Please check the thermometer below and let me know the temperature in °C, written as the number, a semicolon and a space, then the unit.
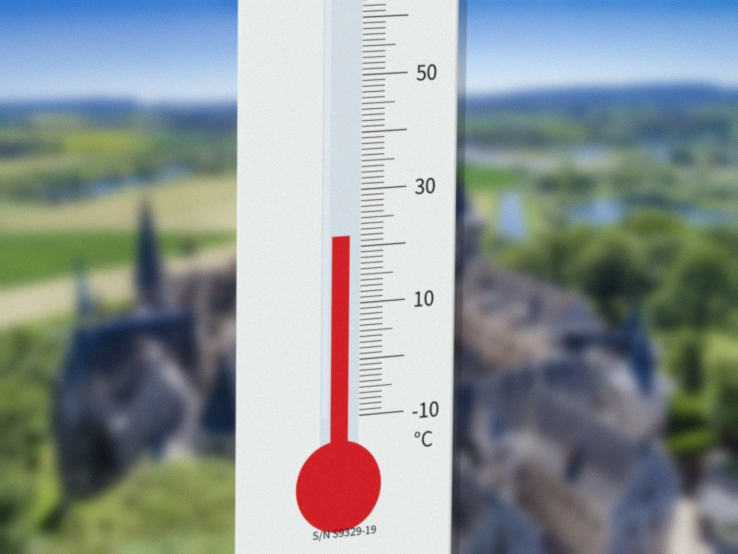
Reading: 22; °C
